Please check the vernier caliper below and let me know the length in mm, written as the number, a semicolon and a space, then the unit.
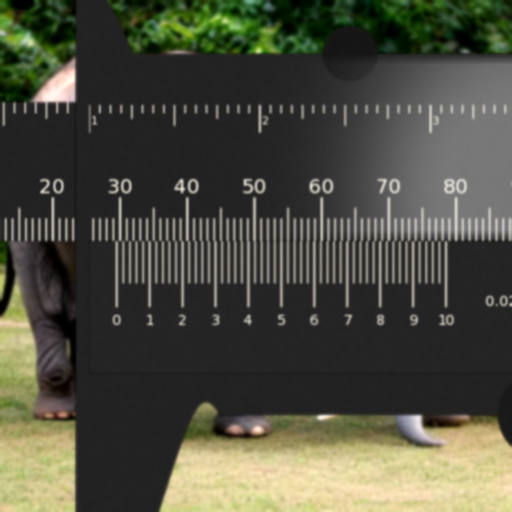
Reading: 29.5; mm
